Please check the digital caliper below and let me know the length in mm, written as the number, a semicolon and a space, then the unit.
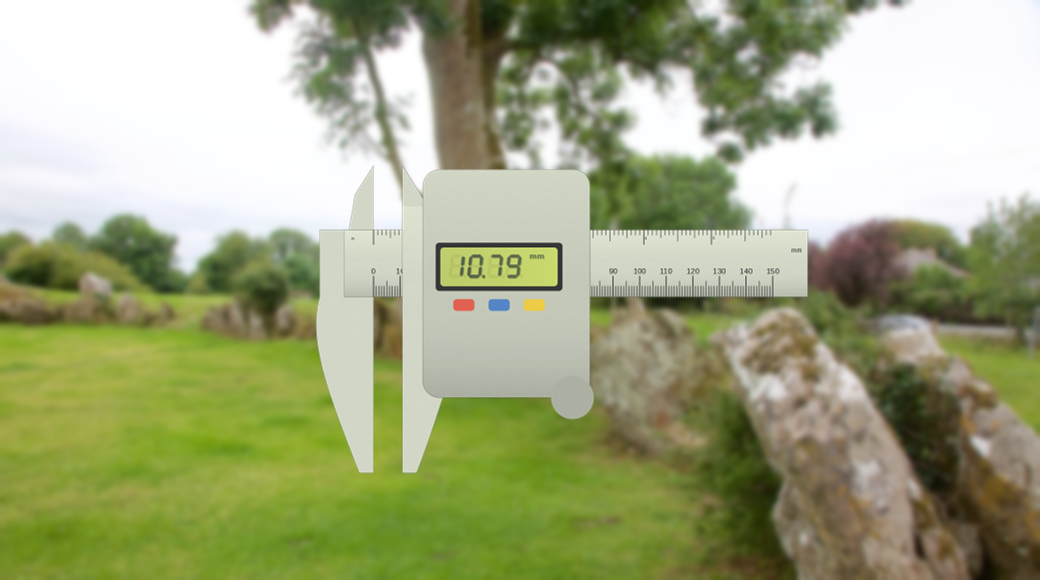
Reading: 10.79; mm
